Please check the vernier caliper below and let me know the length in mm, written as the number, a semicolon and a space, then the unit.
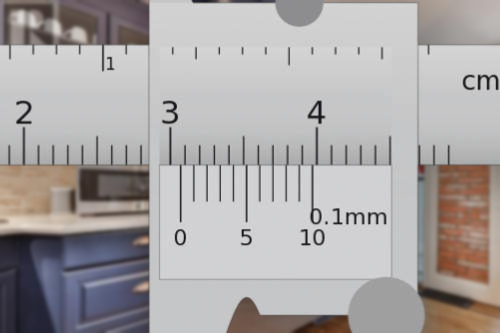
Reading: 30.7; mm
